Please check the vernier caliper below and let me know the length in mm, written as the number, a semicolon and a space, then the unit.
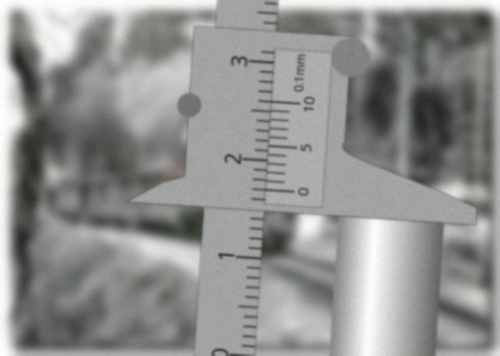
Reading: 17.0; mm
